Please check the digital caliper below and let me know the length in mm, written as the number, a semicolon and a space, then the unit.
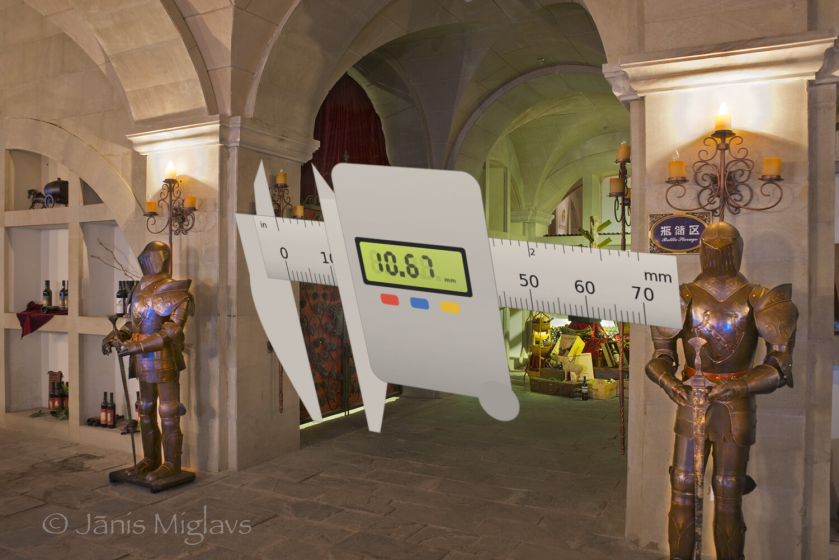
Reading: 10.67; mm
